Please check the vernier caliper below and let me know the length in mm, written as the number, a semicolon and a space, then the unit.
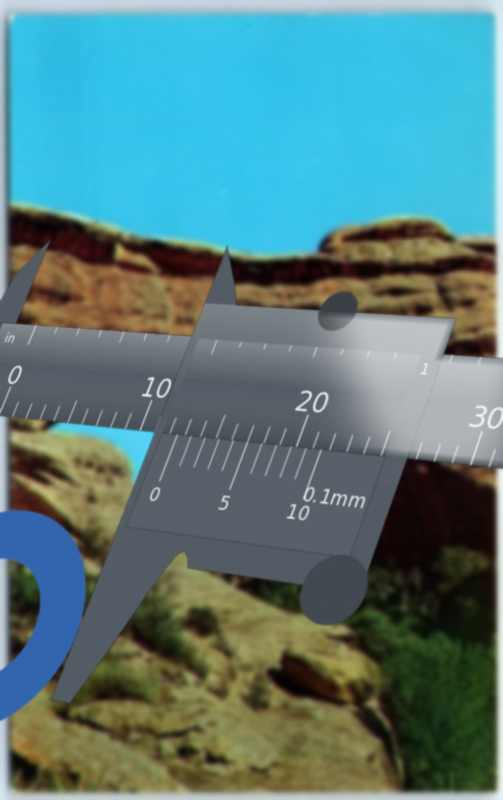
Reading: 12.5; mm
